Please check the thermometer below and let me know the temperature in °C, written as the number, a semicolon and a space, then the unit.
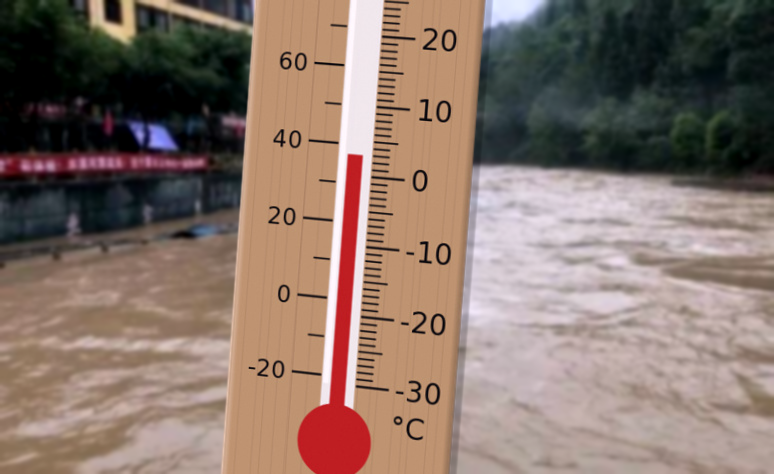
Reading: 3; °C
